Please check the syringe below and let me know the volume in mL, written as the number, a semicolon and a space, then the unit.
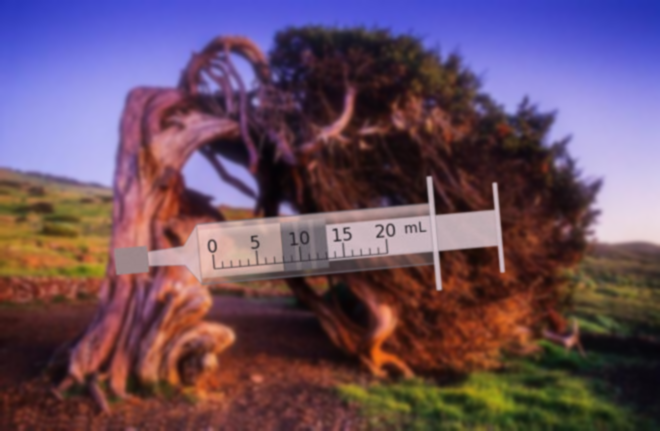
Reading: 8; mL
